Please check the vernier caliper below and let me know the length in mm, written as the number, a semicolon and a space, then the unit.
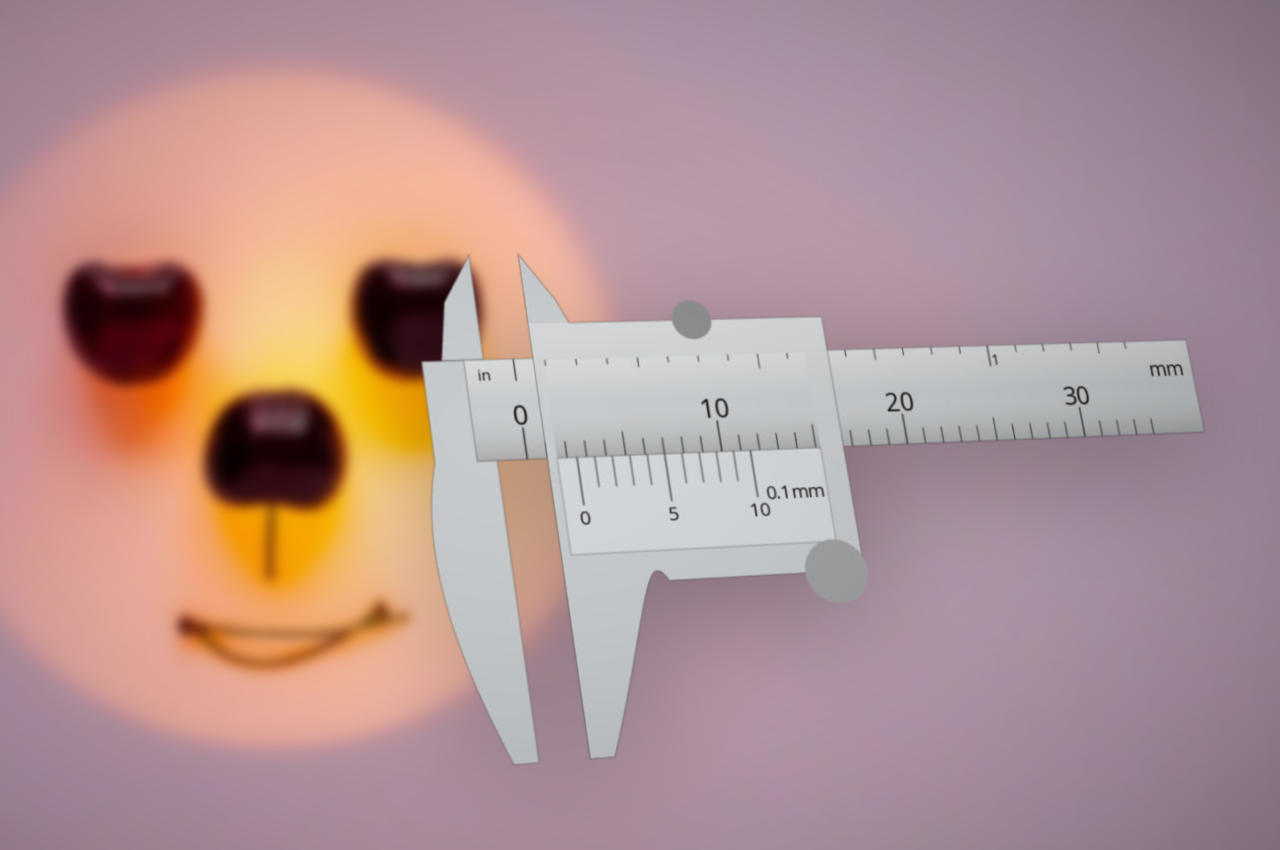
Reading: 2.5; mm
